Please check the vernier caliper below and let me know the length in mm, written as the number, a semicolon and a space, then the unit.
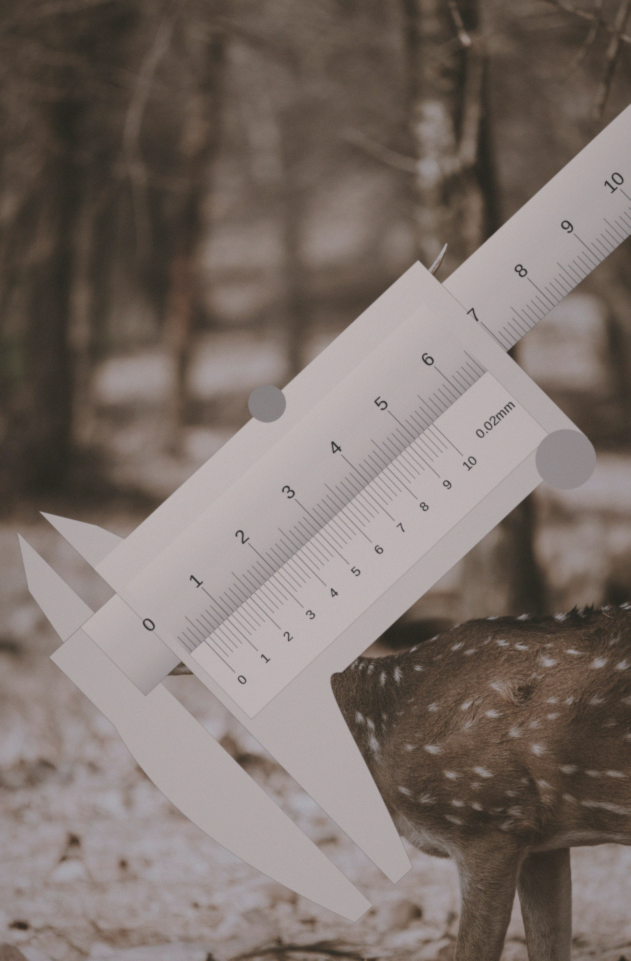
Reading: 4.6; mm
